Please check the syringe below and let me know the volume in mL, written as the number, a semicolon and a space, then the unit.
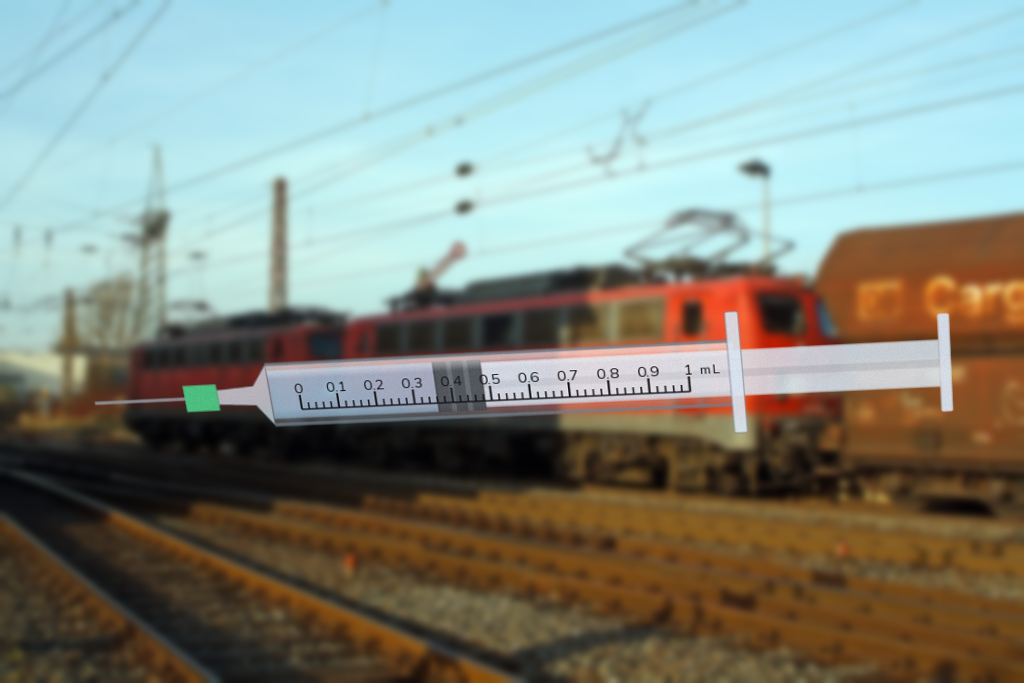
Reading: 0.36; mL
